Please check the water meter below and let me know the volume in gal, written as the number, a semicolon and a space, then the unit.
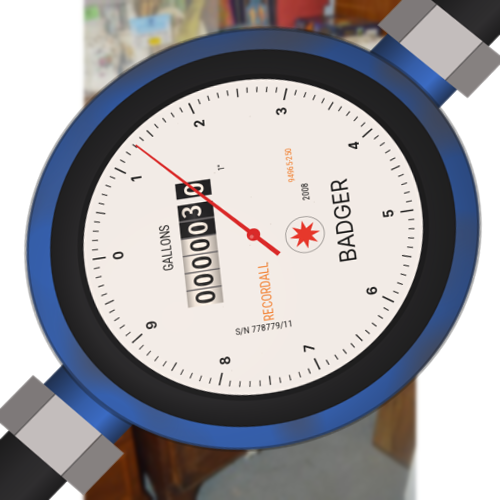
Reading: 31.3; gal
